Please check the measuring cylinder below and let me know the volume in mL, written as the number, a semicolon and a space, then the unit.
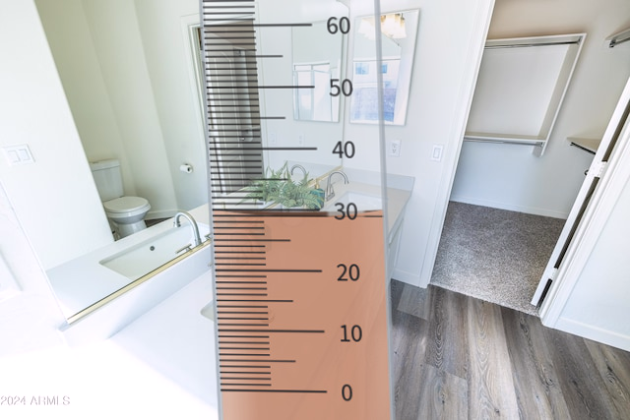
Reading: 29; mL
